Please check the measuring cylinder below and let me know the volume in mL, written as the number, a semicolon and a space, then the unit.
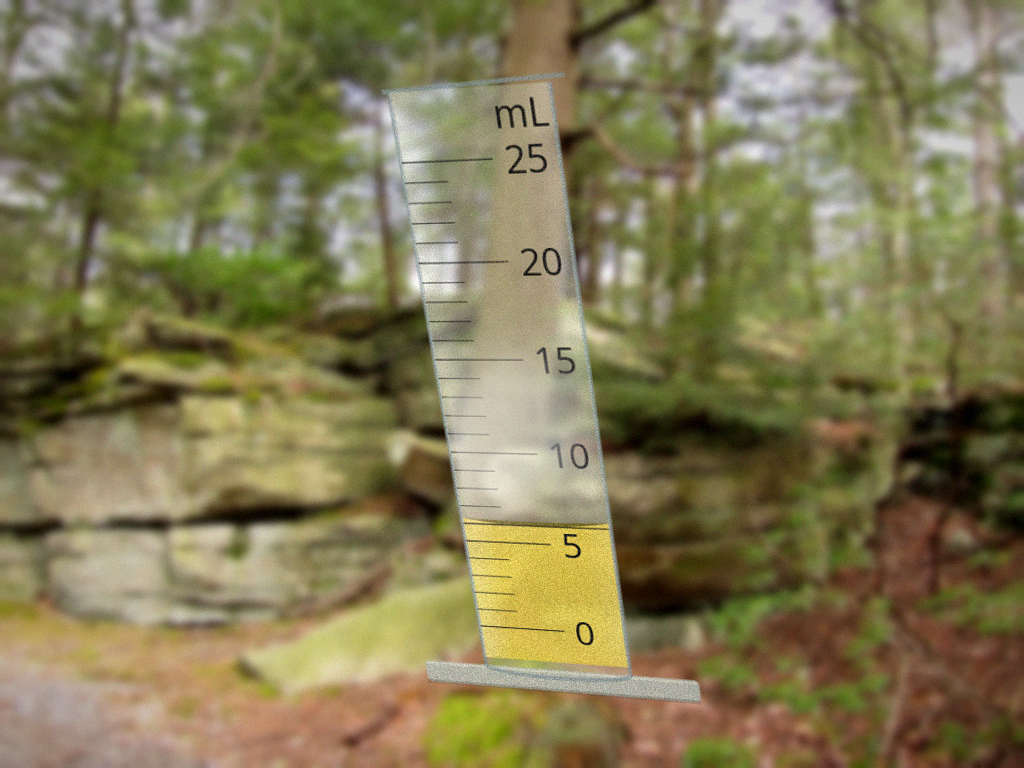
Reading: 6; mL
